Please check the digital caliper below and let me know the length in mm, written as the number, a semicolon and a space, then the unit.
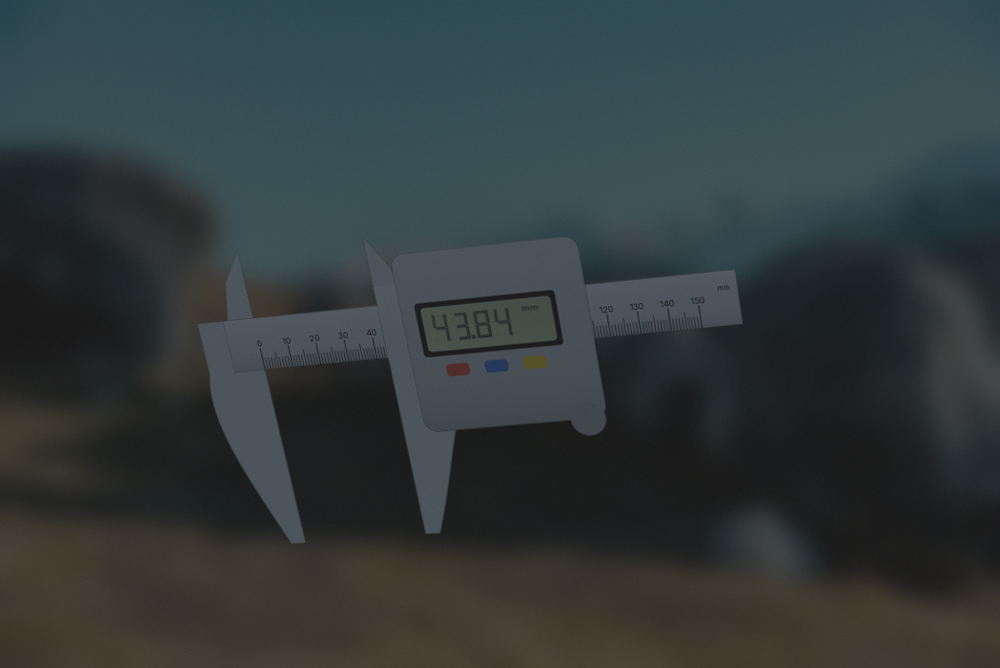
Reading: 43.84; mm
